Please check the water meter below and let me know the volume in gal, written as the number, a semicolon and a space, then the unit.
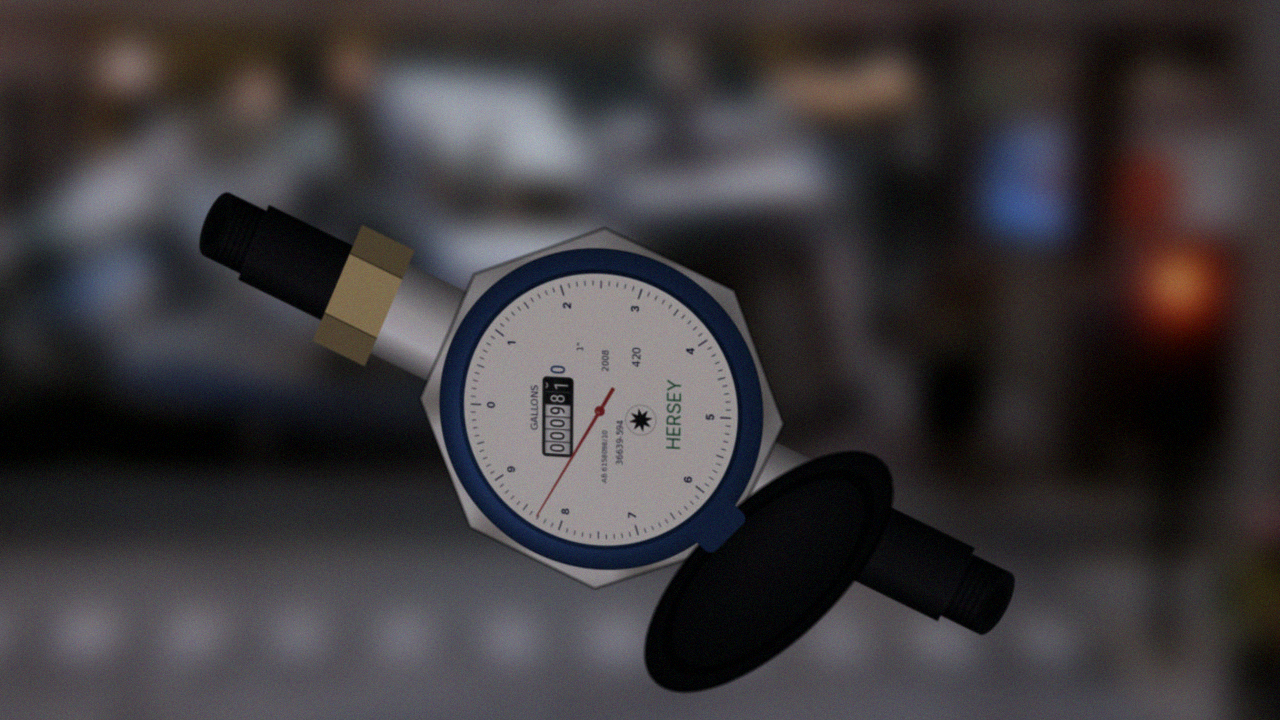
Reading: 9808.3; gal
